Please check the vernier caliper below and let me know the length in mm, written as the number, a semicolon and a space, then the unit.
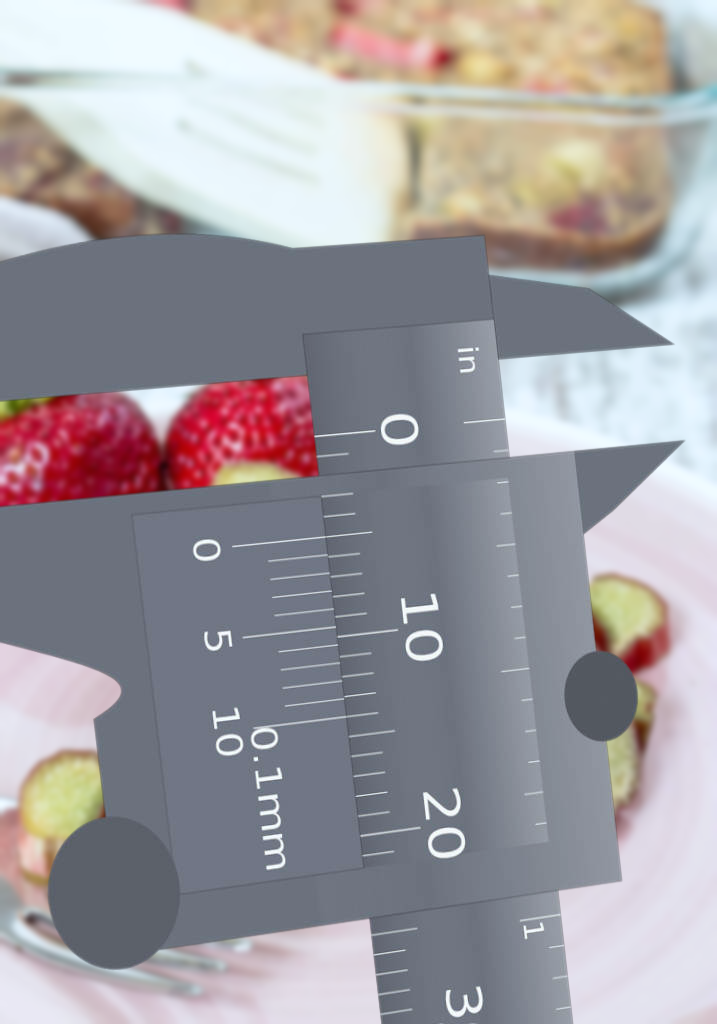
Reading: 5.0; mm
